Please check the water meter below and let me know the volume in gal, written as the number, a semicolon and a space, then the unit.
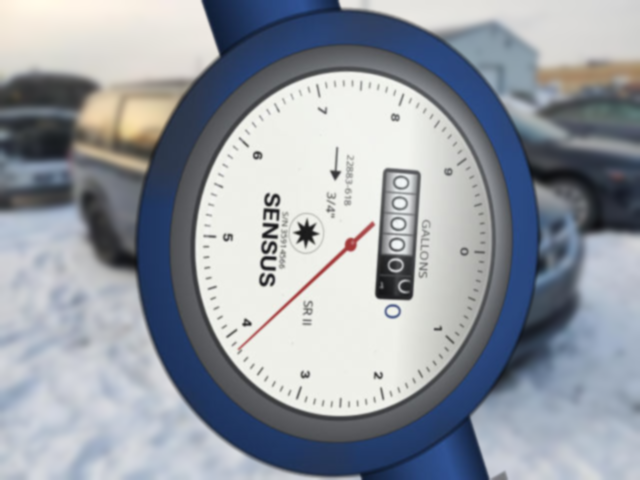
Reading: 3.8; gal
